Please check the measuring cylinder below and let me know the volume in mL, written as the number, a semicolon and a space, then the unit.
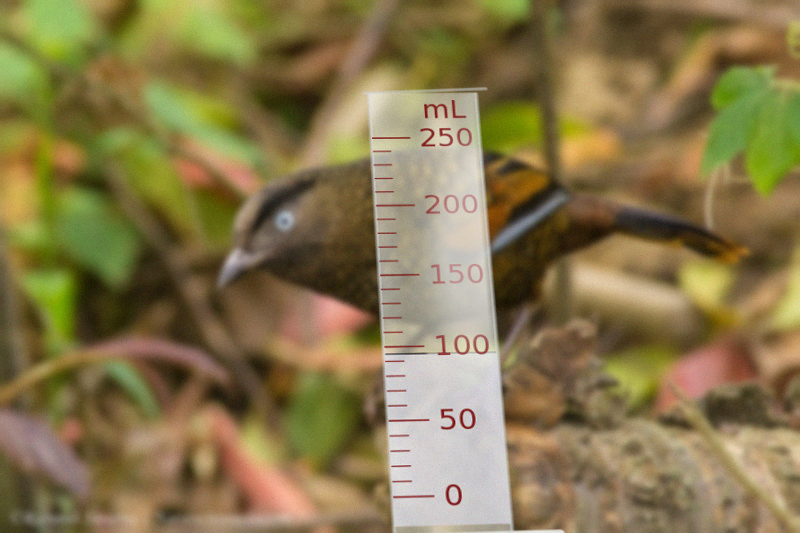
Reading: 95; mL
